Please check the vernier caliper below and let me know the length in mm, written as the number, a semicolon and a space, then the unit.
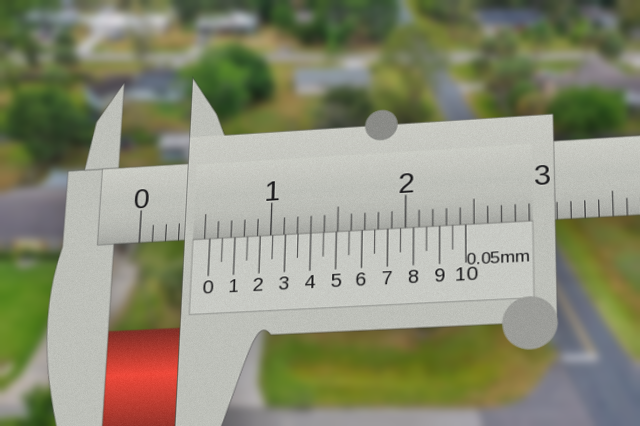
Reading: 5.4; mm
